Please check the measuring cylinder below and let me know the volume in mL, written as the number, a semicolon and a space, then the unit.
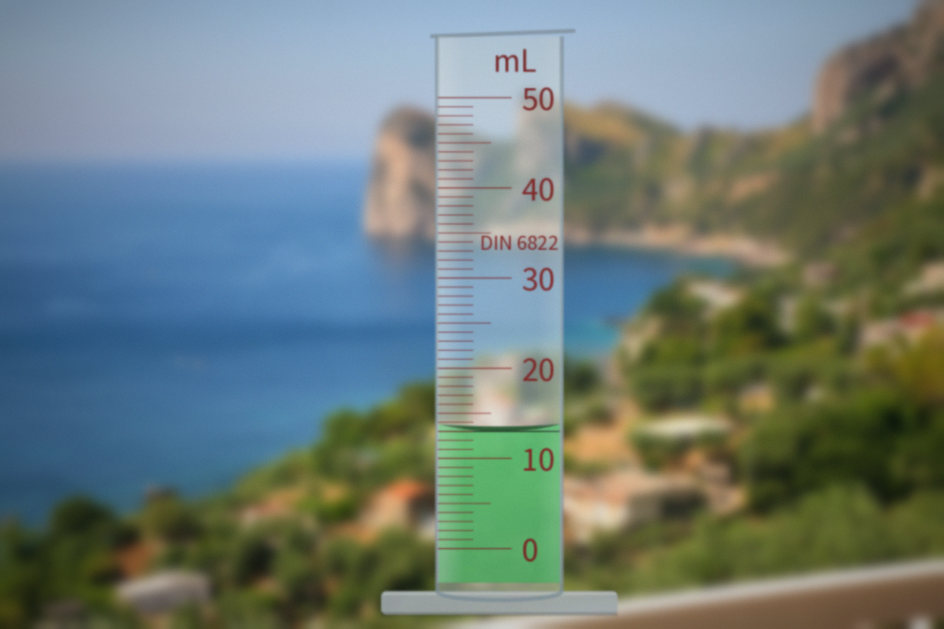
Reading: 13; mL
